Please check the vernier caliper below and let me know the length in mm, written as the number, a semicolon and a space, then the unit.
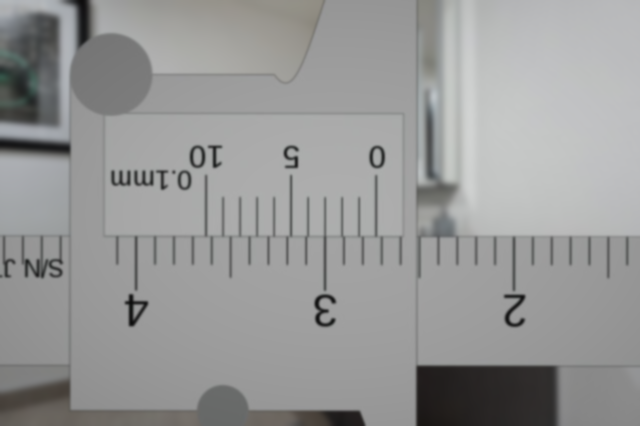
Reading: 27.3; mm
